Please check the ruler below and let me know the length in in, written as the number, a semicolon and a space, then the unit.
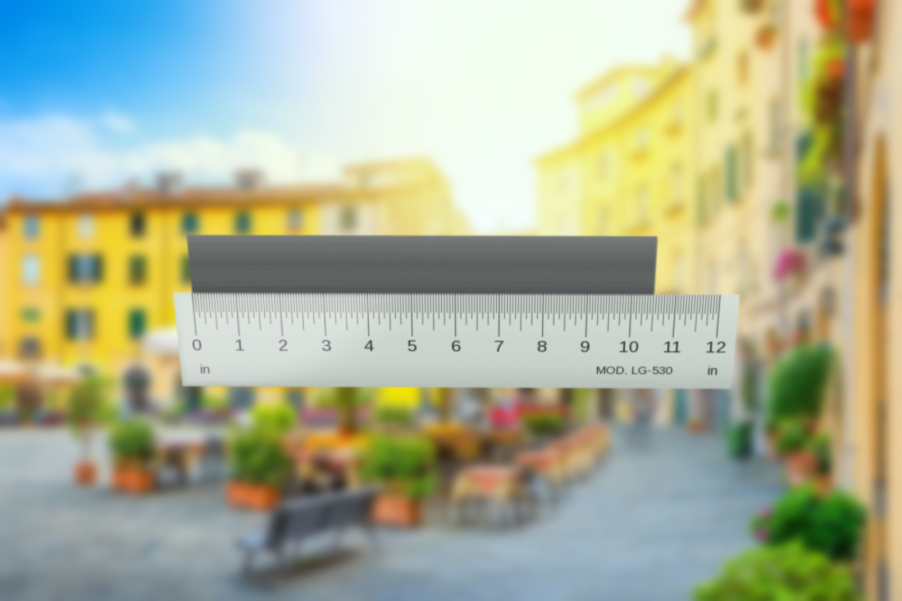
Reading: 10.5; in
